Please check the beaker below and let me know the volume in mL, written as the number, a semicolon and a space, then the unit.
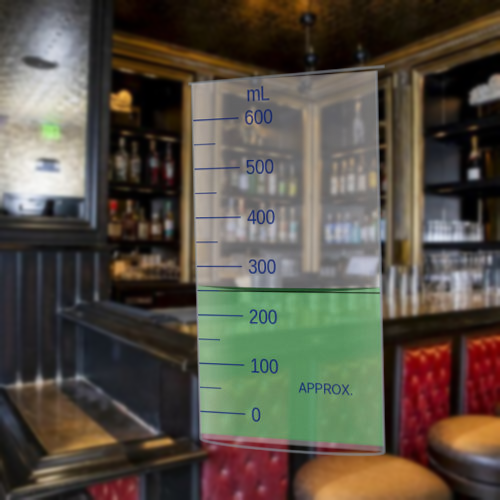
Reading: 250; mL
